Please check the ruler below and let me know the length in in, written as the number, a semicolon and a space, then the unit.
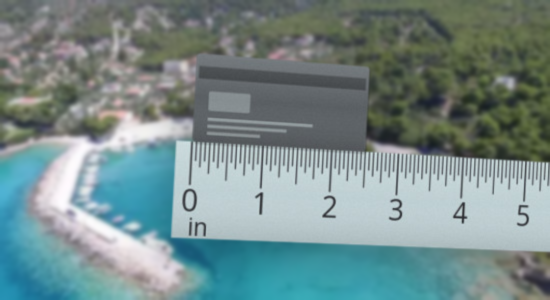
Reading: 2.5; in
